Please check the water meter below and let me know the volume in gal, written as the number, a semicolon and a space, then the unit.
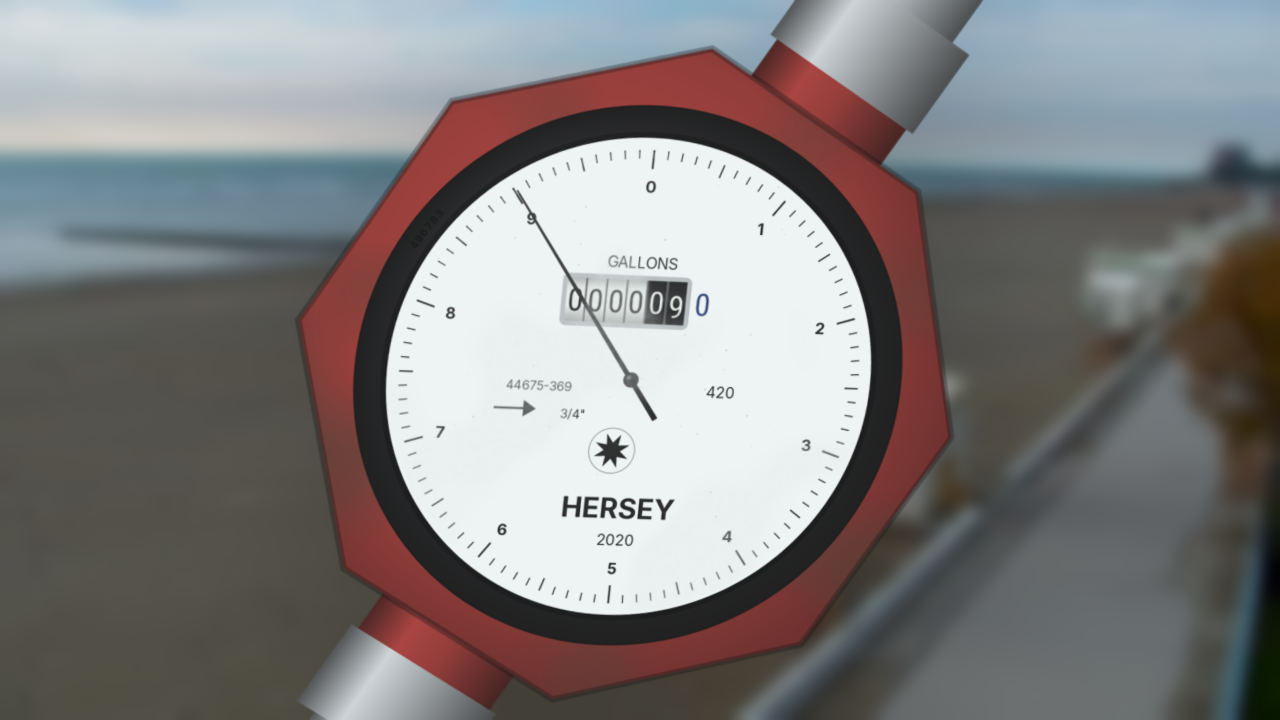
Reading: 89.0; gal
